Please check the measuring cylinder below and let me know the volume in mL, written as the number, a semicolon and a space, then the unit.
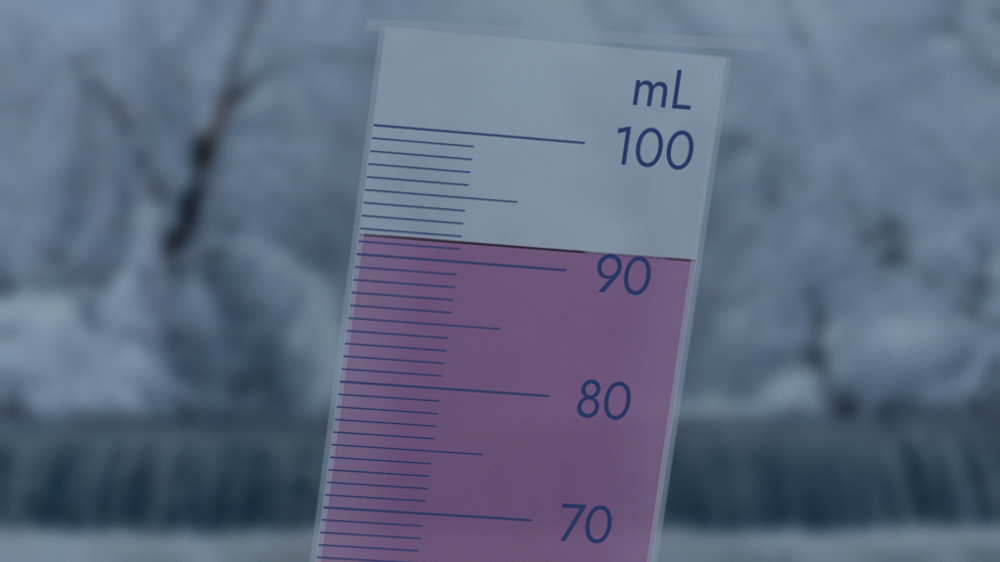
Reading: 91.5; mL
